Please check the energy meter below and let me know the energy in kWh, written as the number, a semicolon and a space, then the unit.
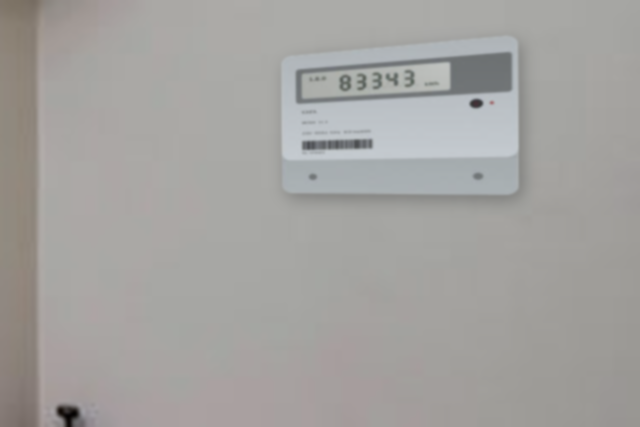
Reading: 83343; kWh
